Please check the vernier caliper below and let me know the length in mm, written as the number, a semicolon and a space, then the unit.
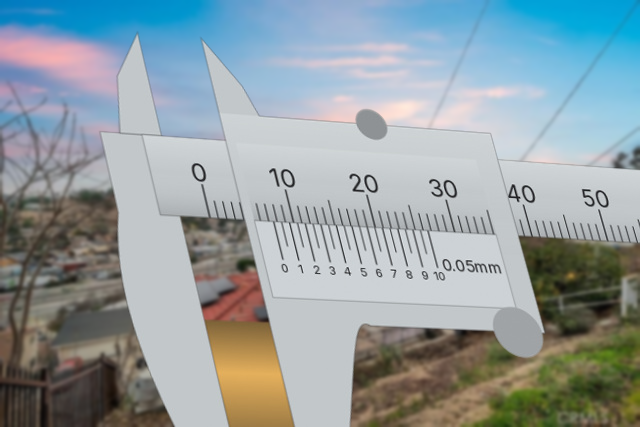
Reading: 7.6; mm
